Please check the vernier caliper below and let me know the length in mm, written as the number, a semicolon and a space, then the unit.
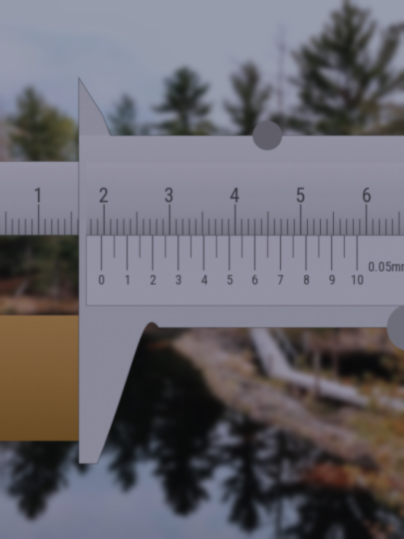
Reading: 19.6; mm
